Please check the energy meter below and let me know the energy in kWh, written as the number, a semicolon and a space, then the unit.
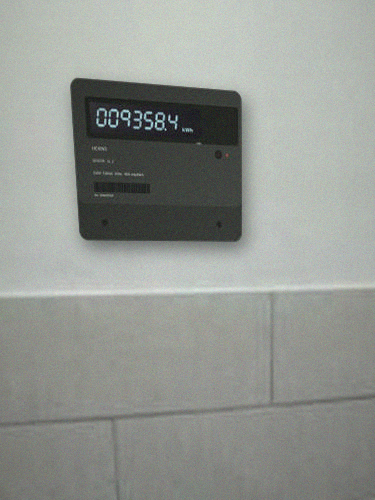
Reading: 9358.4; kWh
